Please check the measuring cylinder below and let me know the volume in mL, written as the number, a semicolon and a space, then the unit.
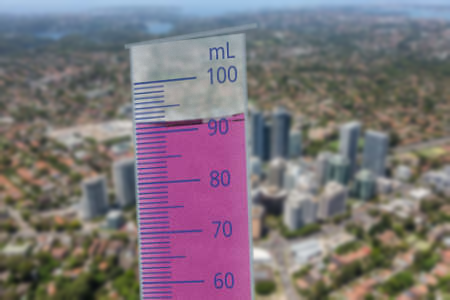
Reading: 91; mL
